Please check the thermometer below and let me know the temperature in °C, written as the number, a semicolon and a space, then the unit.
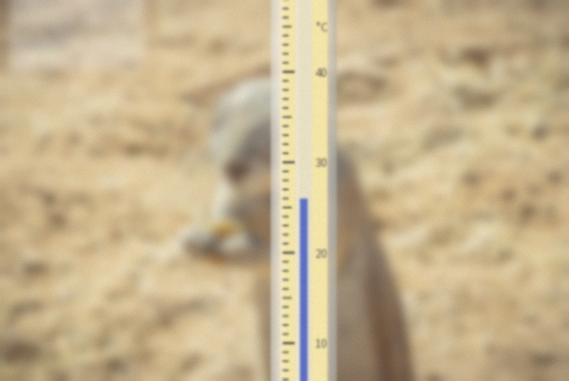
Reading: 26; °C
